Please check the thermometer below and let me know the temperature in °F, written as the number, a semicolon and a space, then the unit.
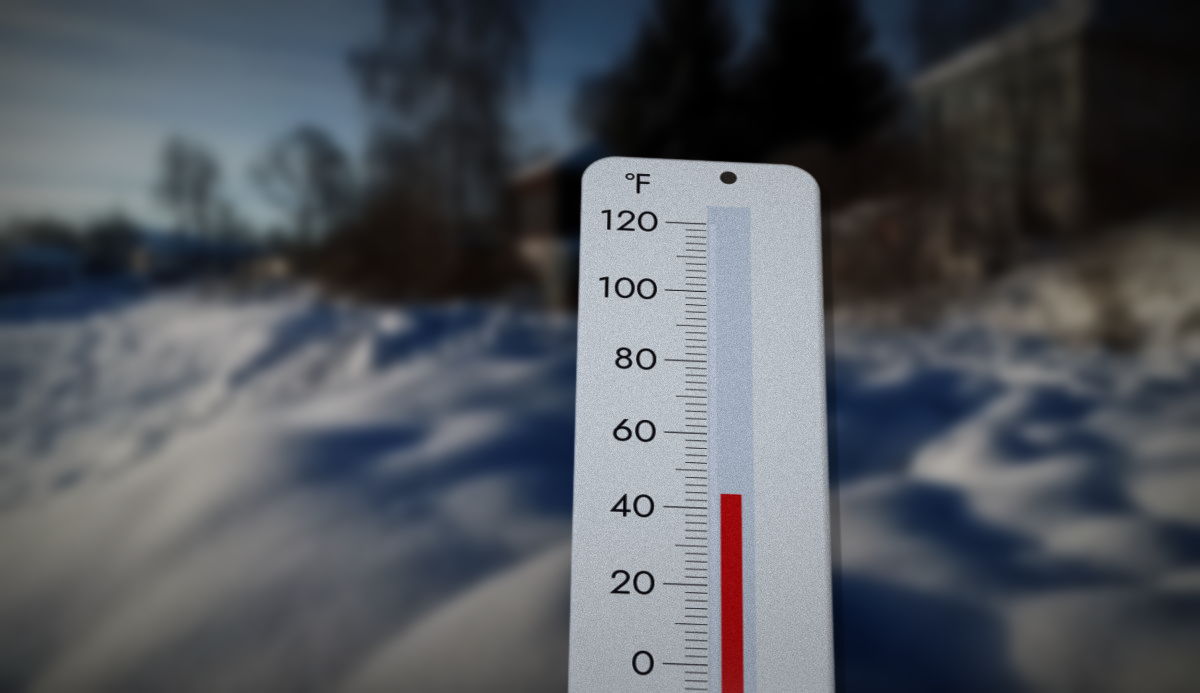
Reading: 44; °F
